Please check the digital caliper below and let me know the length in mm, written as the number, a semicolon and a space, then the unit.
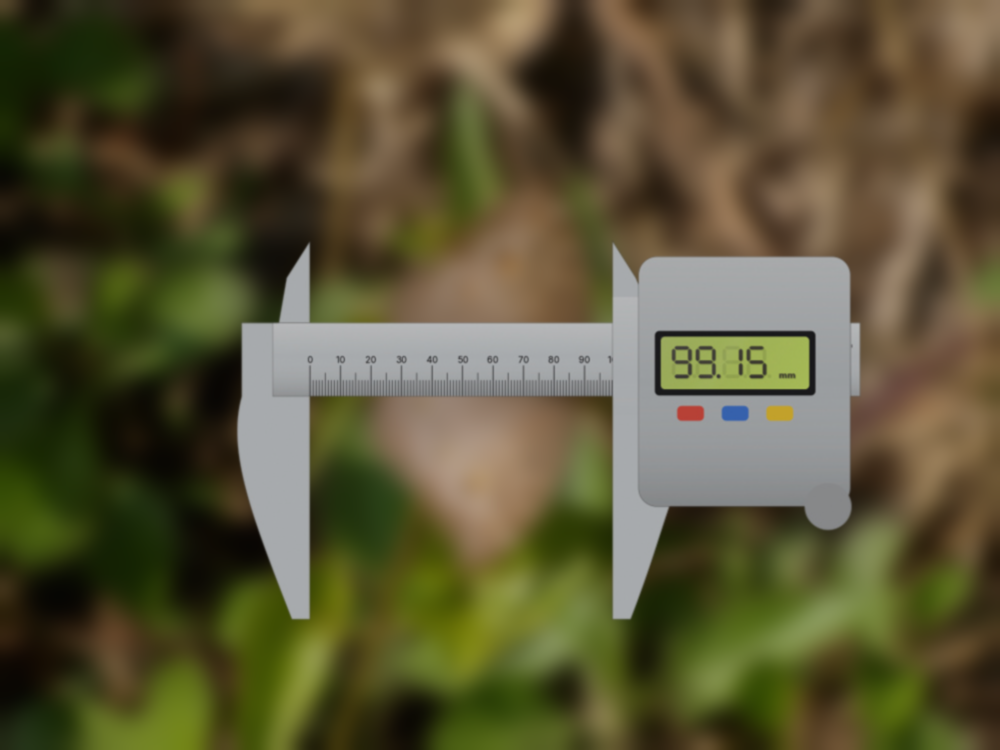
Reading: 99.15; mm
